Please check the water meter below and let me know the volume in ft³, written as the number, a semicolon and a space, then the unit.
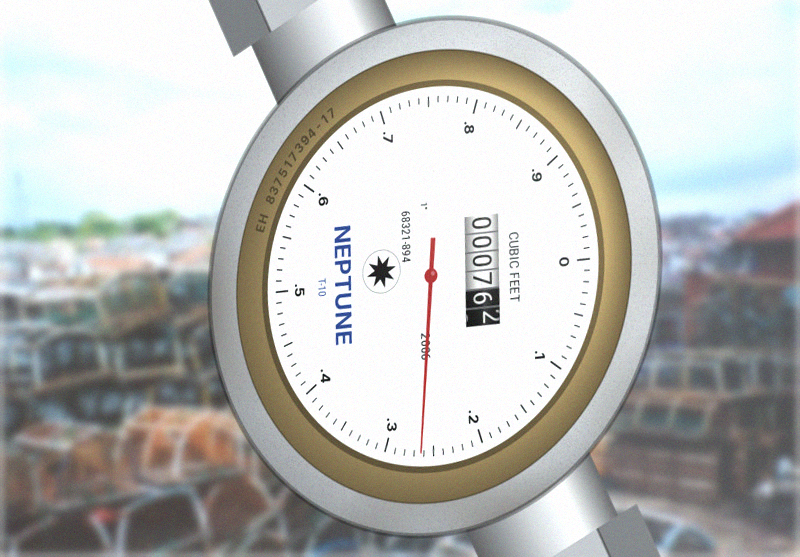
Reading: 762.26; ft³
